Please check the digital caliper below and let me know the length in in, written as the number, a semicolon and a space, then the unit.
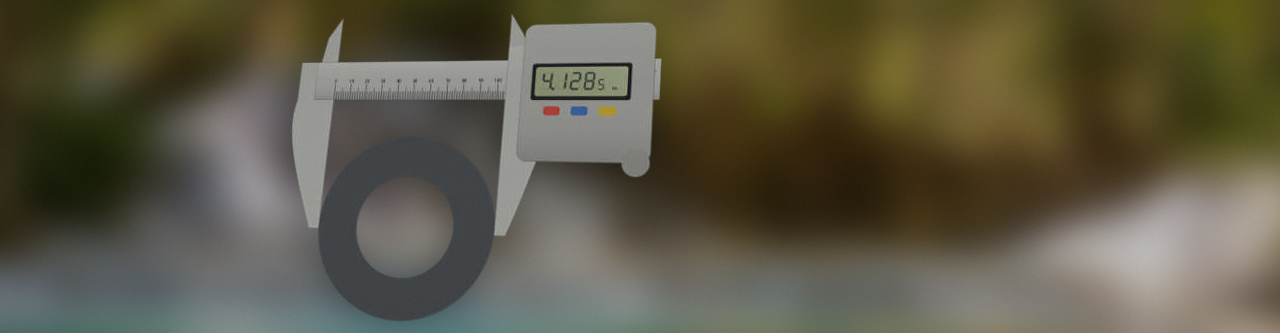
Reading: 4.1285; in
